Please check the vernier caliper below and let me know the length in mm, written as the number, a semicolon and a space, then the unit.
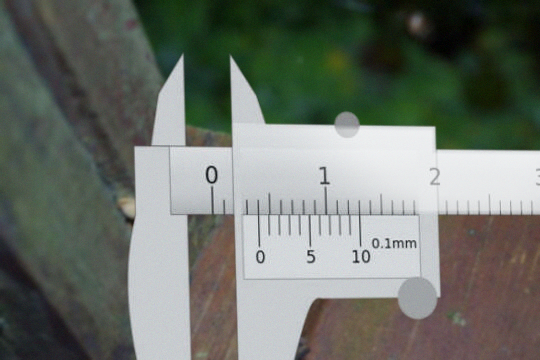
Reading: 4.0; mm
